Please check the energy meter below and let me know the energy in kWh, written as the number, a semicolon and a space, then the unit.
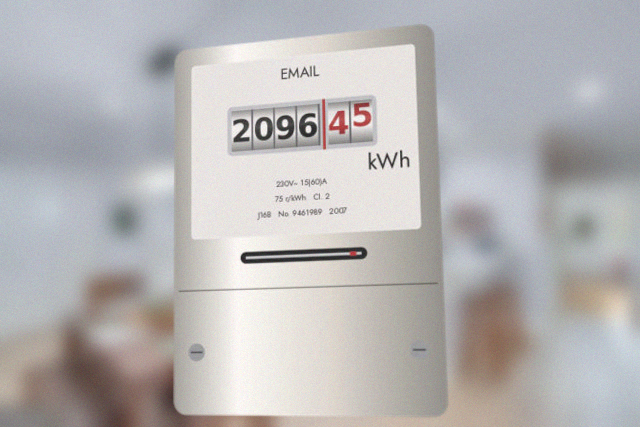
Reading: 2096.45; kWh
